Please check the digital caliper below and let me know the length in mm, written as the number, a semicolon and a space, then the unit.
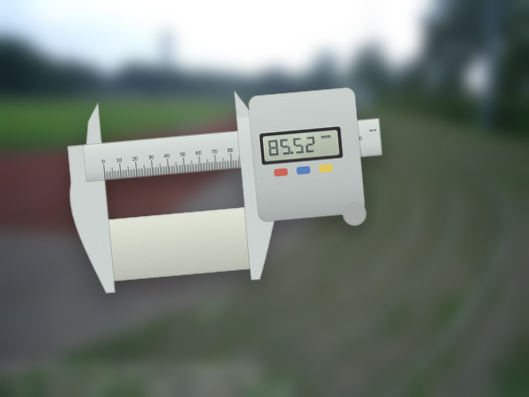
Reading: 85.52; mm
